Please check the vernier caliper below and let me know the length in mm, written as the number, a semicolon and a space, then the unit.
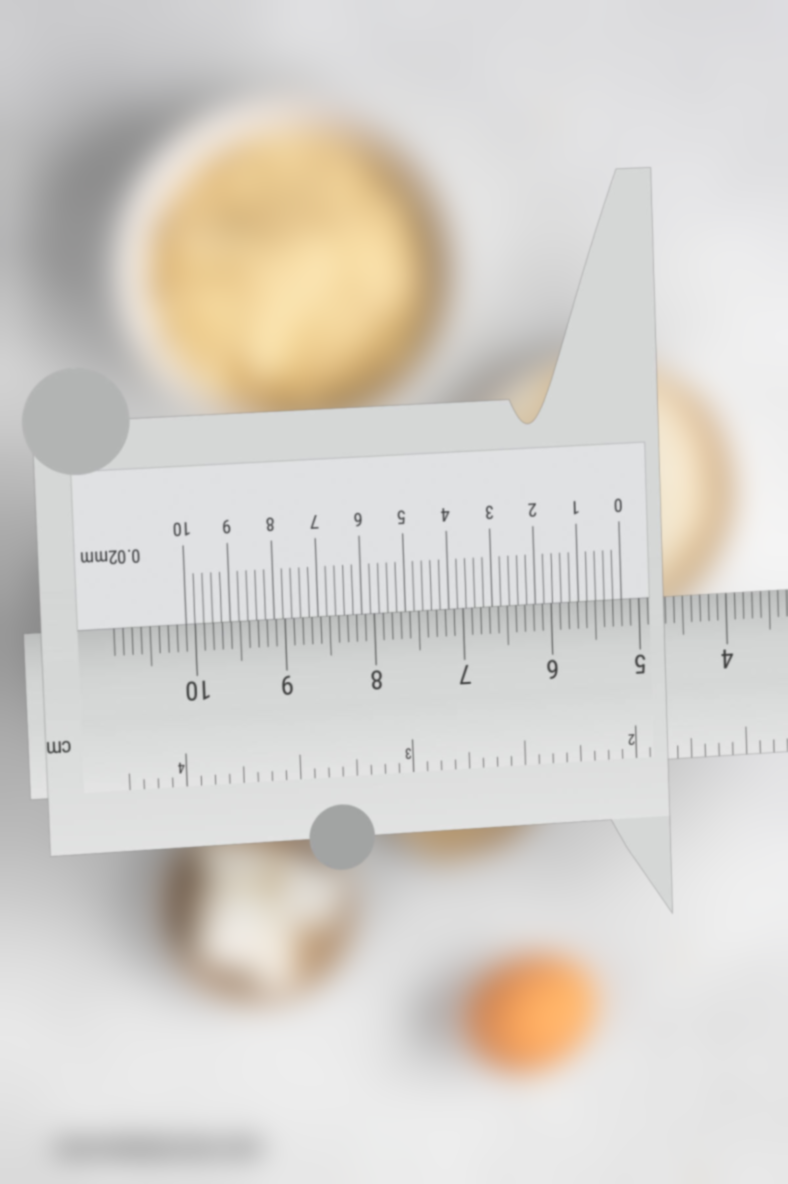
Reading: 52.0; mm
